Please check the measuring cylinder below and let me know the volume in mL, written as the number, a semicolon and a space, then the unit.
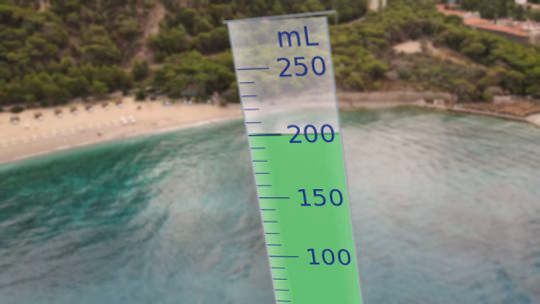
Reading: 200; mL
